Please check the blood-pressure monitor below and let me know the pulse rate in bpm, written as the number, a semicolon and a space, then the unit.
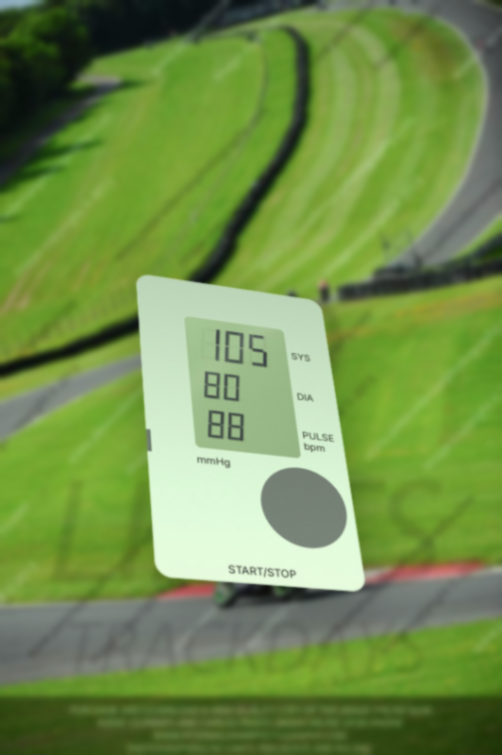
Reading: 88; bpm
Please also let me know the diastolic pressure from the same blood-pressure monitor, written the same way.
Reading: 80; mmHg
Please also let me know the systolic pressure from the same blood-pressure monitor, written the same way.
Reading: 105; mmHg
